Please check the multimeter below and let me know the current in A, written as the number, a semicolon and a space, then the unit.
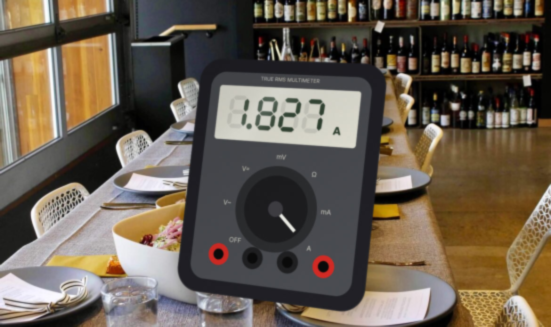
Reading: 1.827; A
